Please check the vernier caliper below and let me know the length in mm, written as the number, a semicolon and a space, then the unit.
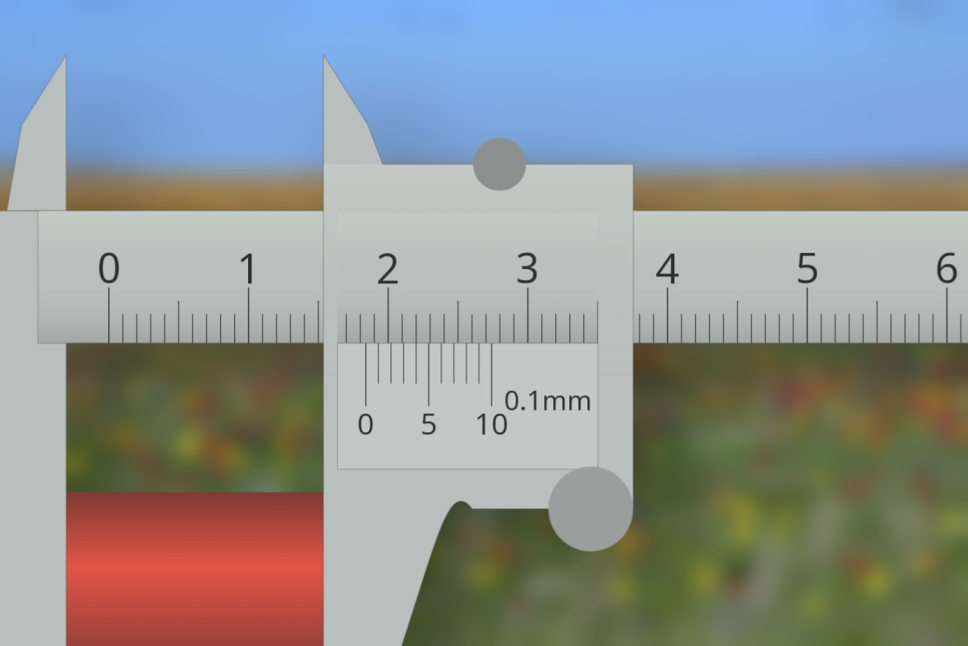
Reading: 18.4; mm
